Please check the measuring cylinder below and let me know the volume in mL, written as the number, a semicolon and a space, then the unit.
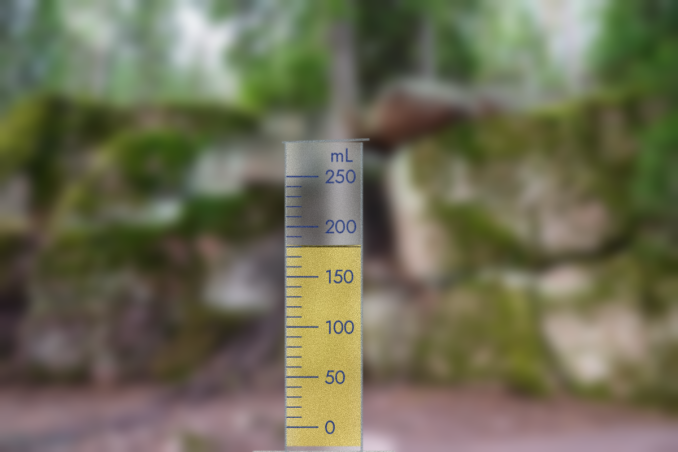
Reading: 180; mL
